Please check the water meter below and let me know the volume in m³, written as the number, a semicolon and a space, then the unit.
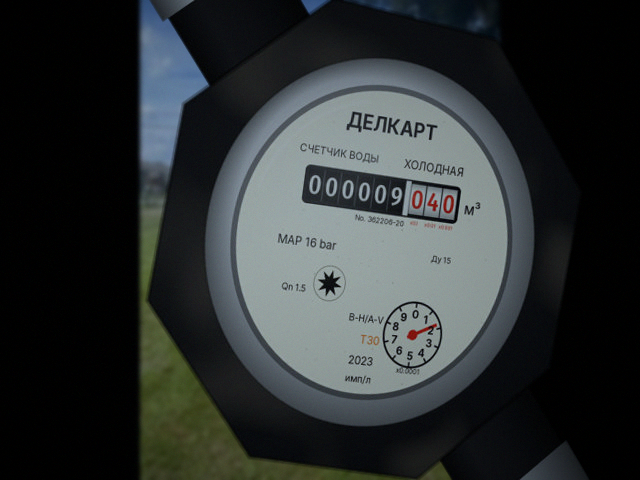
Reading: 9.0401; m³
